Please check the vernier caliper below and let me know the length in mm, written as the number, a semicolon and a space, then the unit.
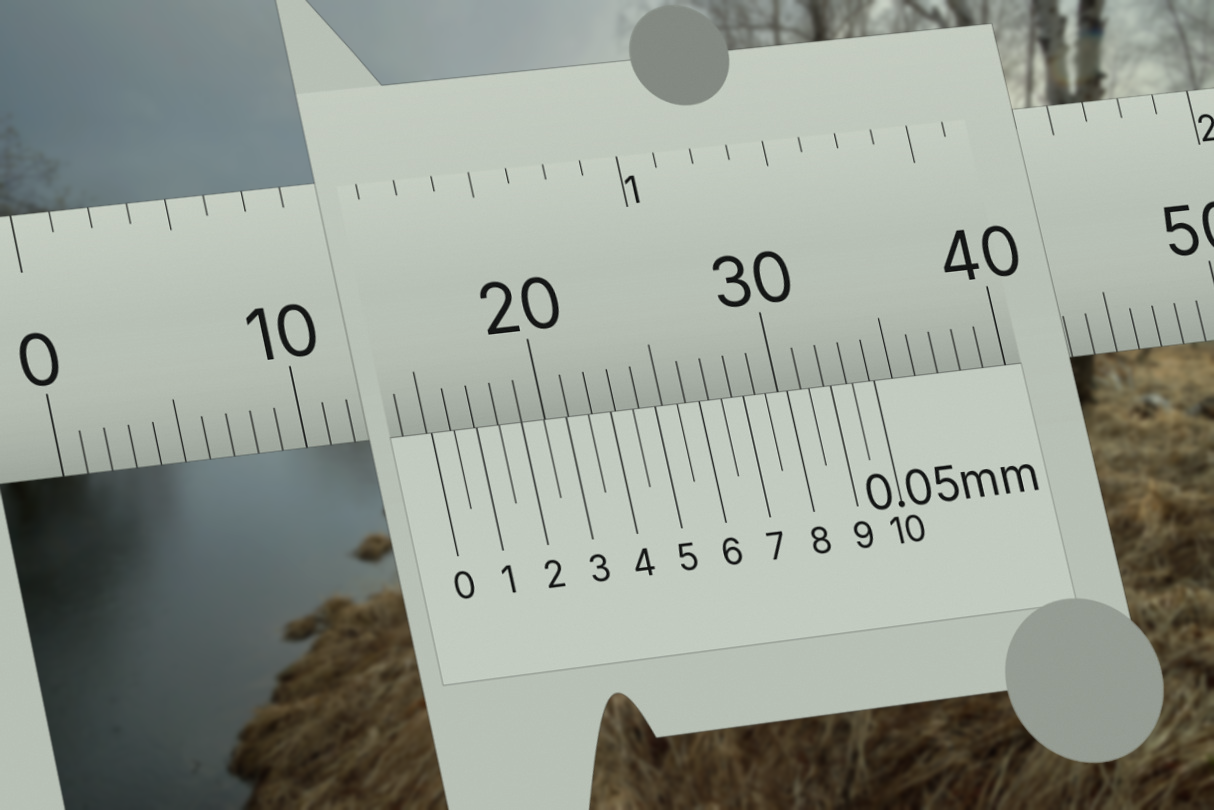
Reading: 15.2; mm
